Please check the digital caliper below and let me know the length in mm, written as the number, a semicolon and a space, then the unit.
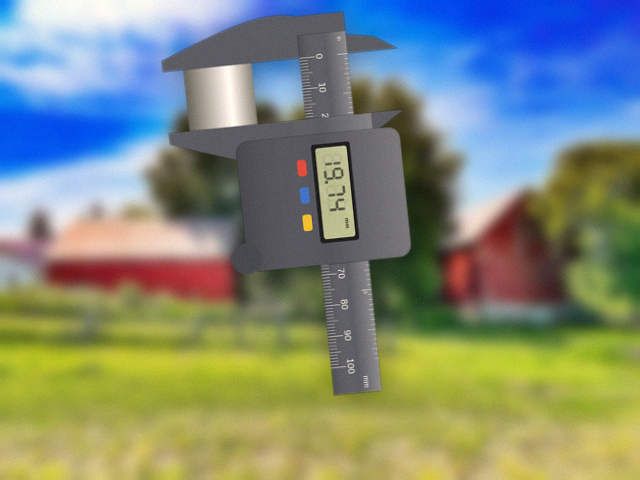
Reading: 19.74; mm
